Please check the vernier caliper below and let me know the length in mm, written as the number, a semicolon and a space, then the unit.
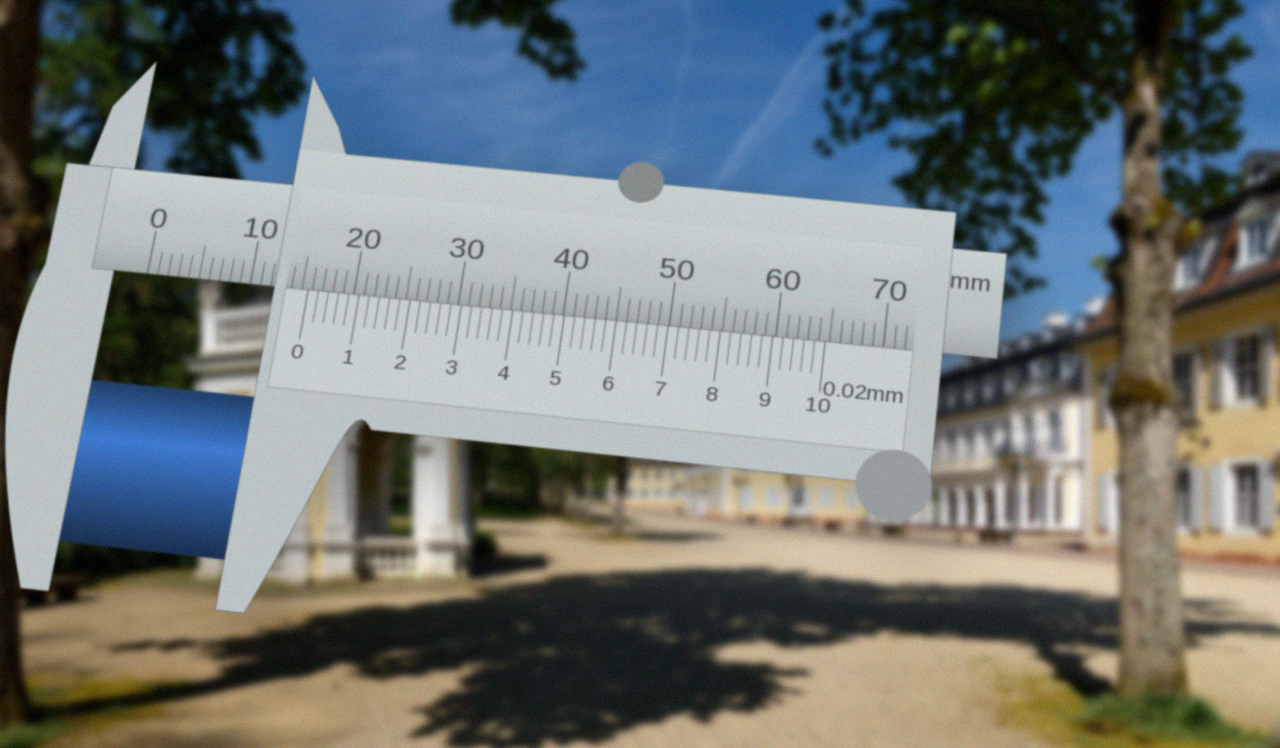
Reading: 15.6; mm
